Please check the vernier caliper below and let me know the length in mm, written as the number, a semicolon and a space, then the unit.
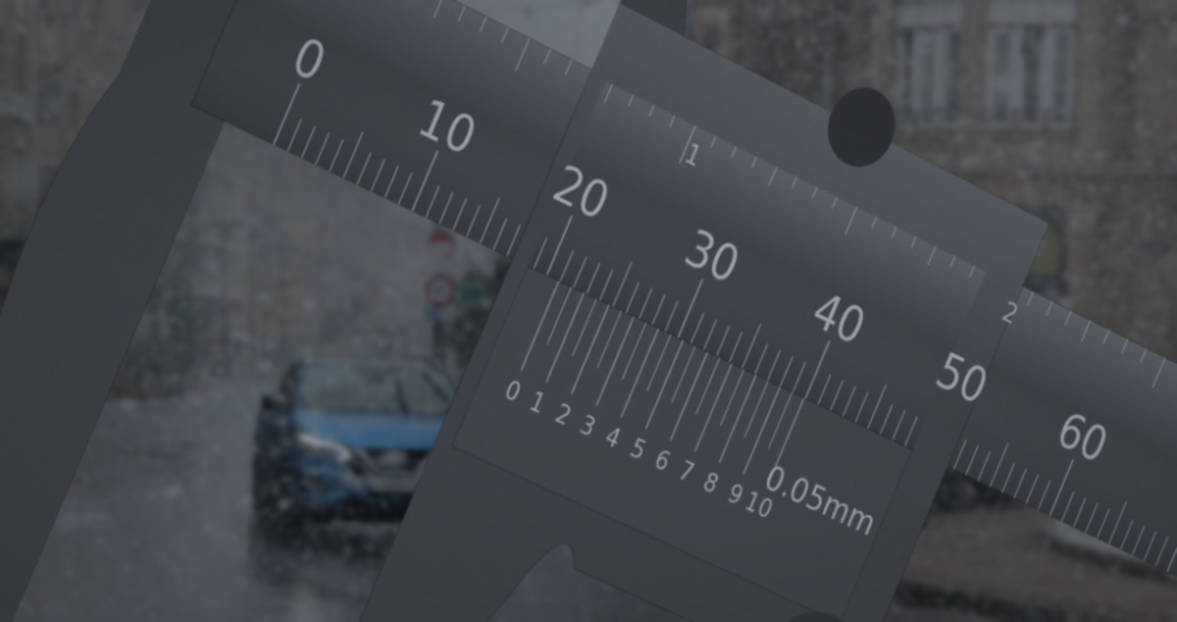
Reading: 20.9; mm
